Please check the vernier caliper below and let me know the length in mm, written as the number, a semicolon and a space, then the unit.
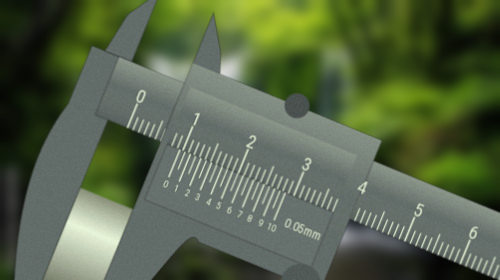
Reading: 9.5; mm
